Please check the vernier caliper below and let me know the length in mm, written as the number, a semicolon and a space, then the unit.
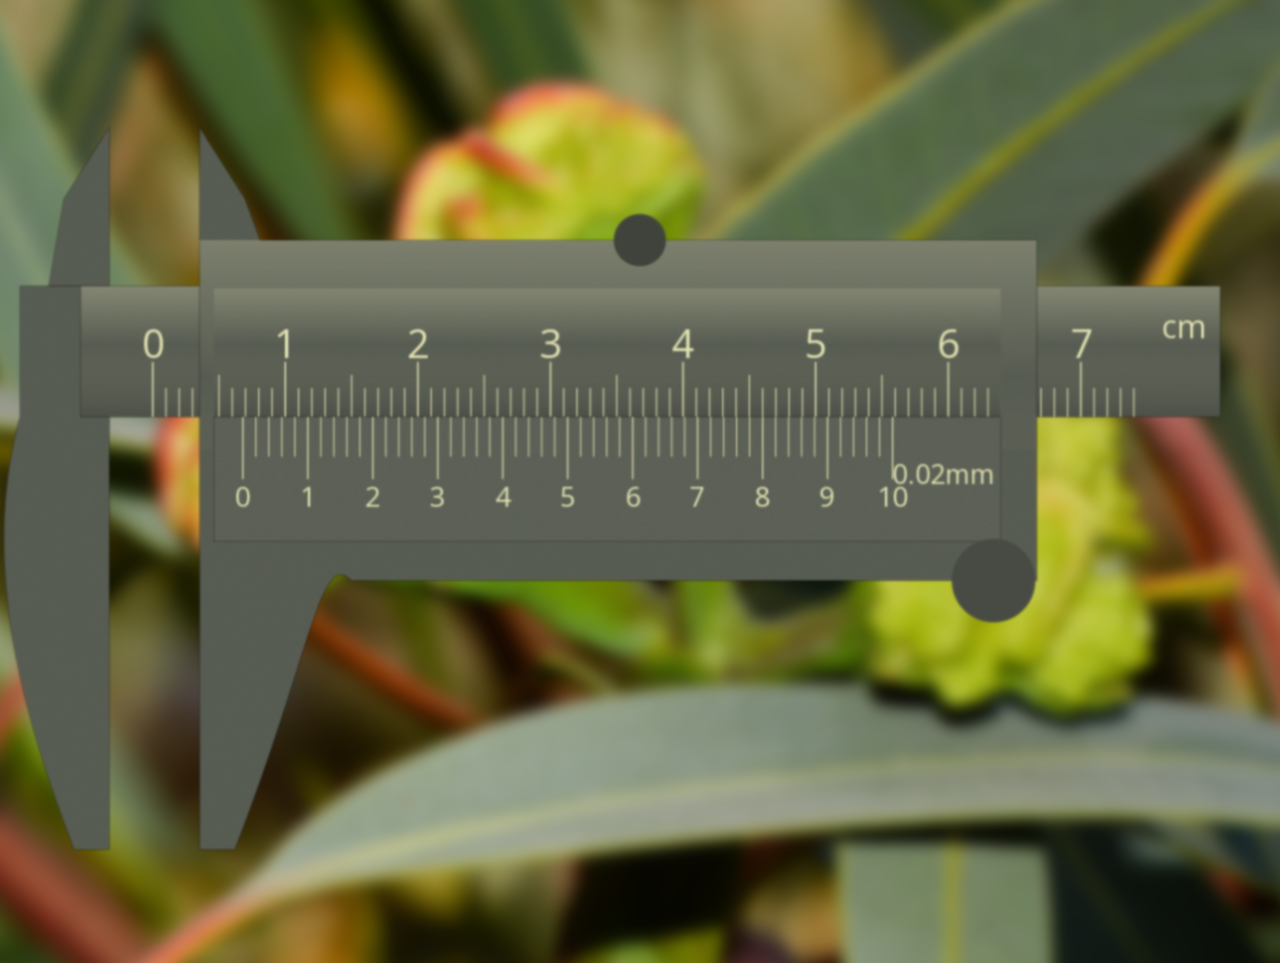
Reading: 6.8; mm
